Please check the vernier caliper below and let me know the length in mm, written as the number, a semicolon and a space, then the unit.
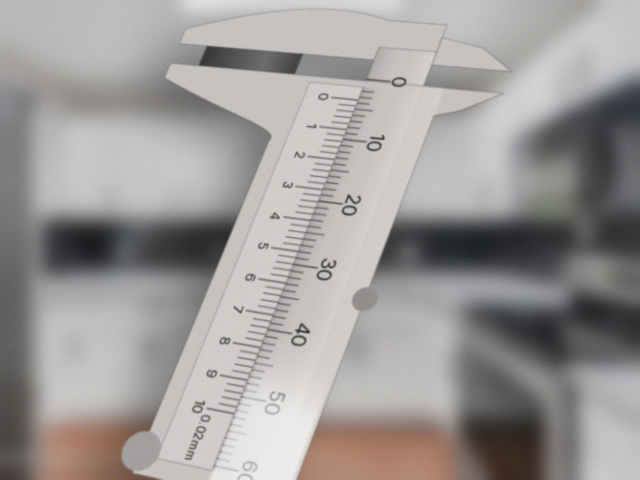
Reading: 3.5; mm
